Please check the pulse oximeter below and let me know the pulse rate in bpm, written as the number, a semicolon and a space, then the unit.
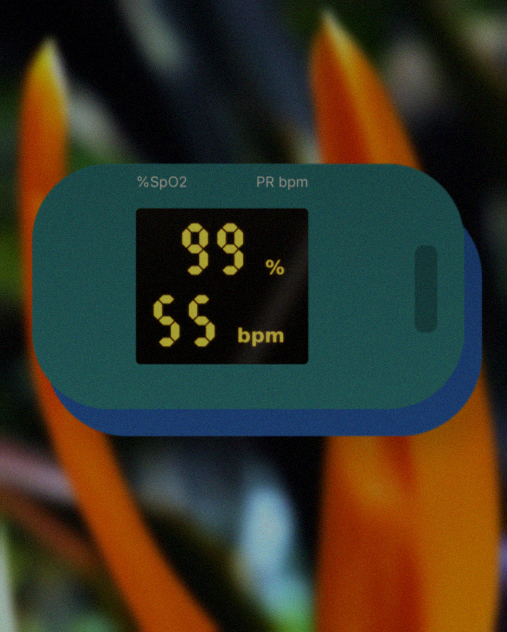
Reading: 55; bpm
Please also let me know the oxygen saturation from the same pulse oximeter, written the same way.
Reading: 99; %
